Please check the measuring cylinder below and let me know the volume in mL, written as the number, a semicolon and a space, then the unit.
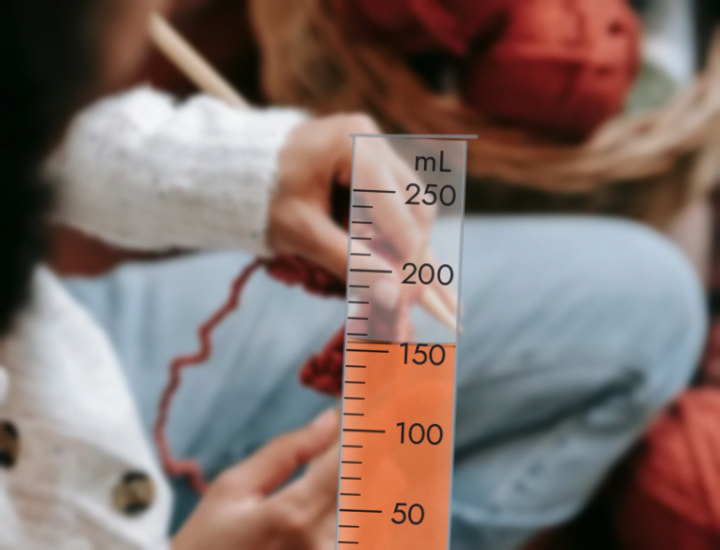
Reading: 155; mL
